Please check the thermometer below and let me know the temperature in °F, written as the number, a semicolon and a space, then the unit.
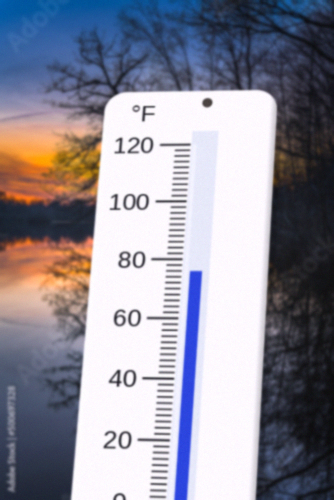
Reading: 76; °F
